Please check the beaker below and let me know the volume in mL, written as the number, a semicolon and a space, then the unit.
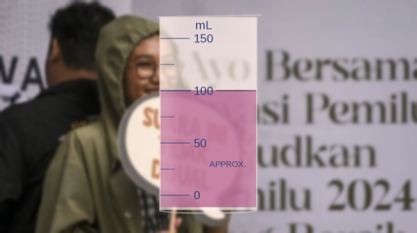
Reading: 100; mL
